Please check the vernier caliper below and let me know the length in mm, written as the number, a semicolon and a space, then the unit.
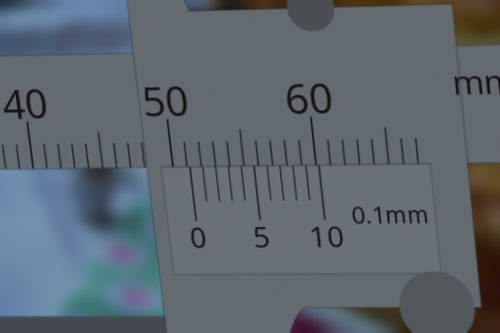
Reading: 51.2; mm
